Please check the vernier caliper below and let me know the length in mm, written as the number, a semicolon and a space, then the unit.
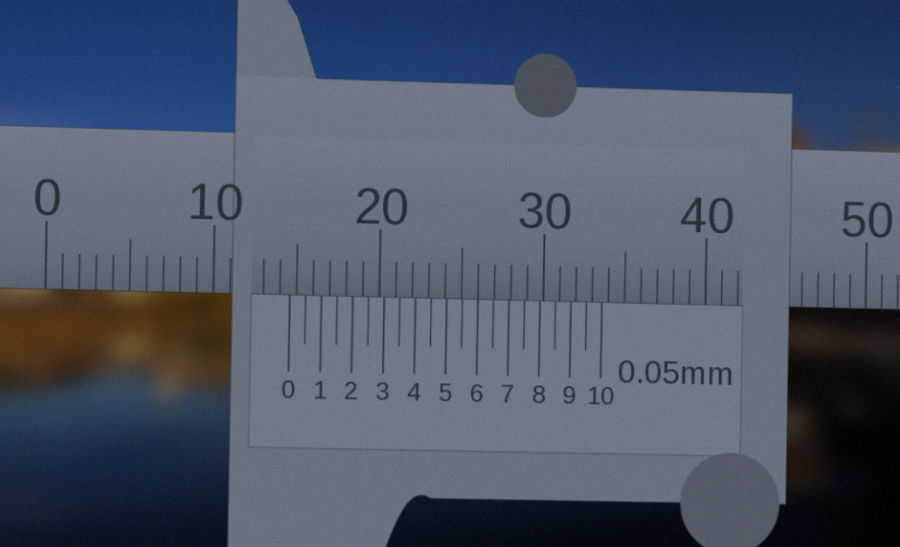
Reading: 14.6; mm
